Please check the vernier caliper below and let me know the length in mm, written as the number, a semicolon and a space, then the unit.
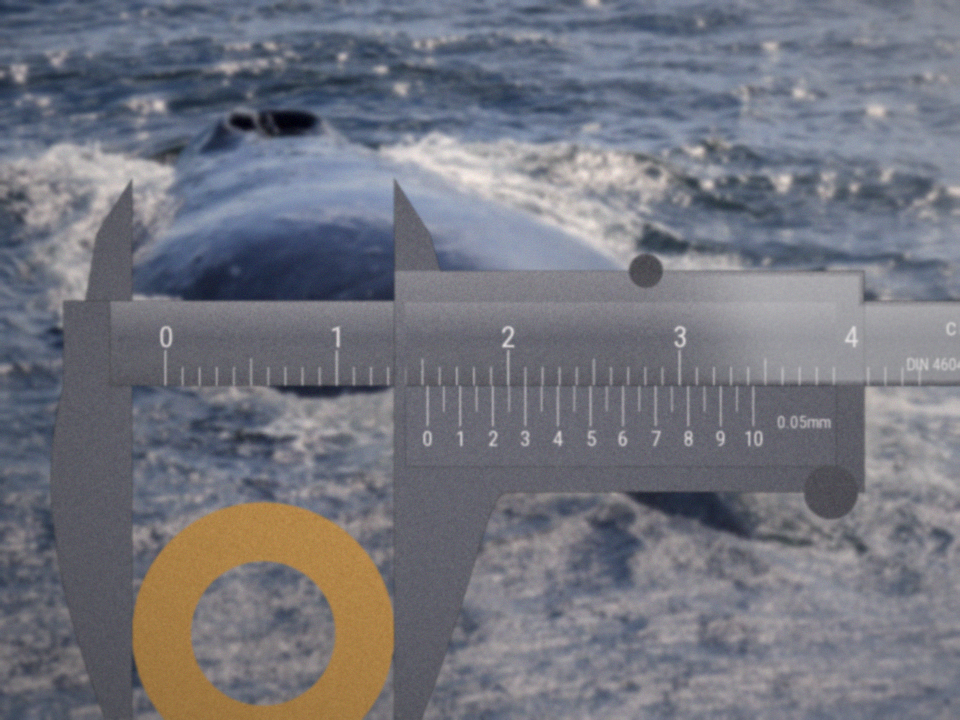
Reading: 15.3; mm
